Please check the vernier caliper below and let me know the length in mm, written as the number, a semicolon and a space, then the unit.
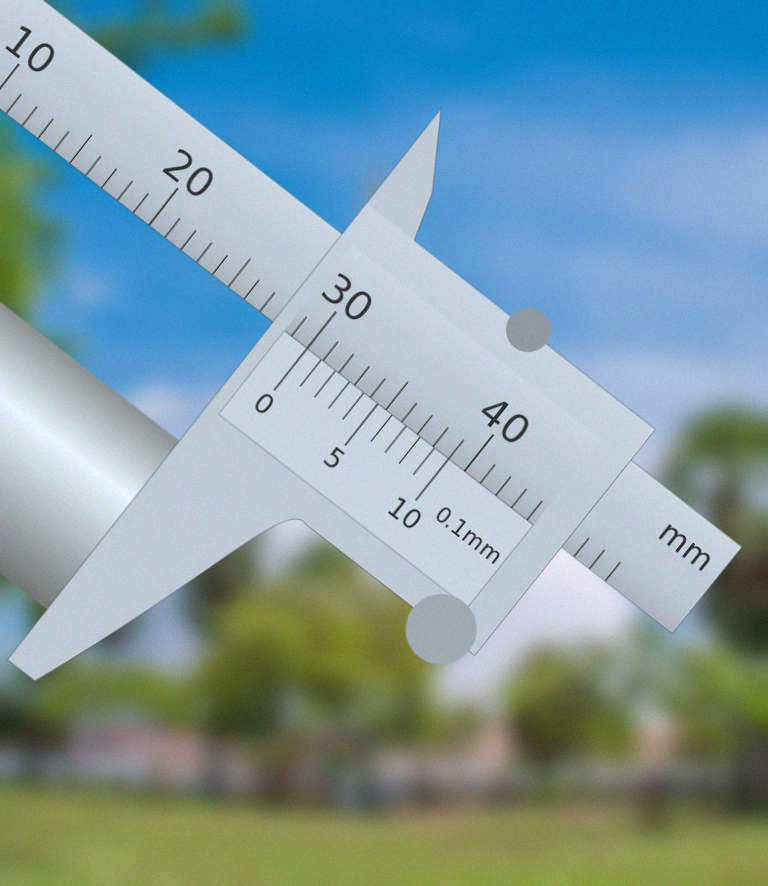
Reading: 30.0; mm
